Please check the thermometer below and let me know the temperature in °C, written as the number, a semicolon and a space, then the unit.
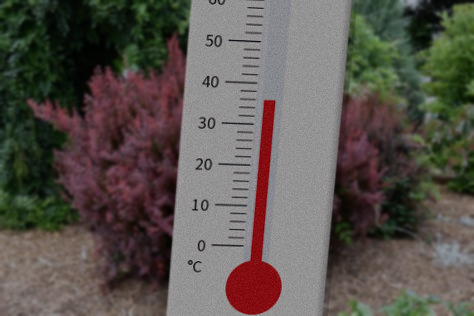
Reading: 36; °C
